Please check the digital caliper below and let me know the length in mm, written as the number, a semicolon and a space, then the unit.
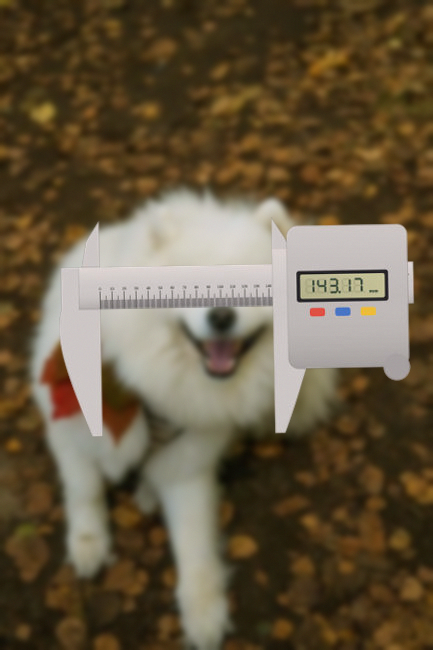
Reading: 143.17; mm
